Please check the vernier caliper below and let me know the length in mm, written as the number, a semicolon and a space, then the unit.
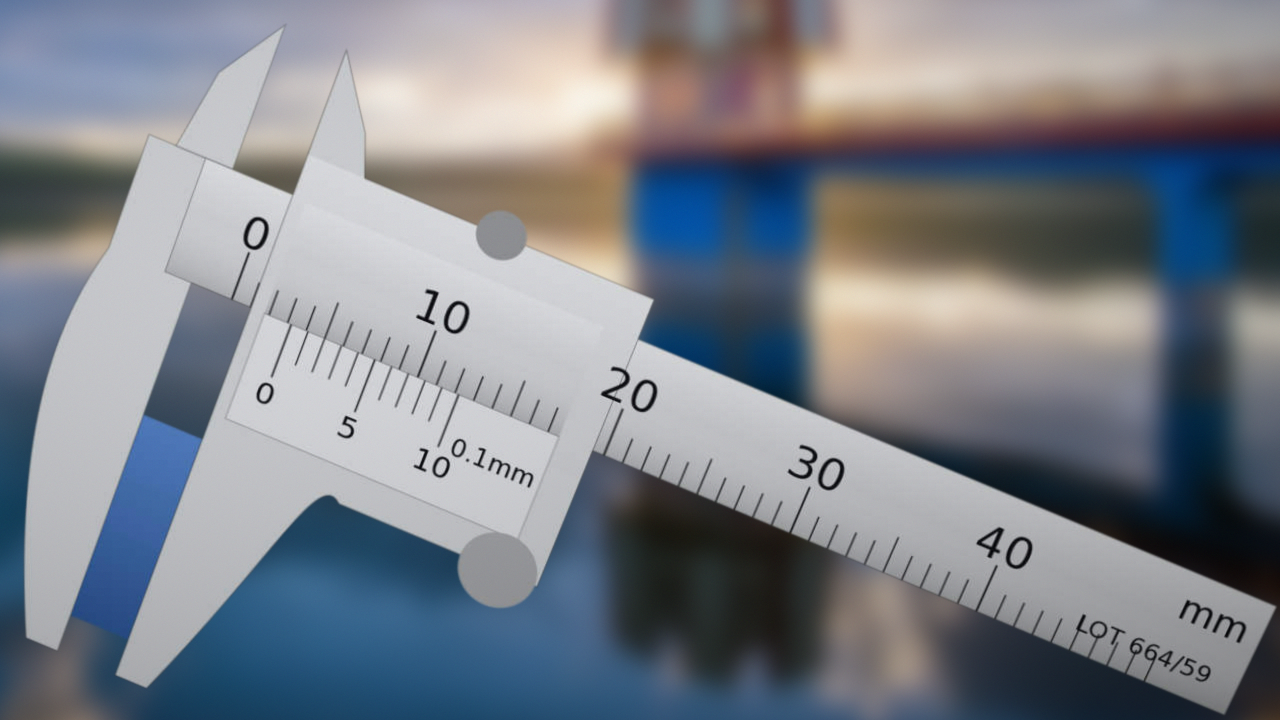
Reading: 3.2; mm
